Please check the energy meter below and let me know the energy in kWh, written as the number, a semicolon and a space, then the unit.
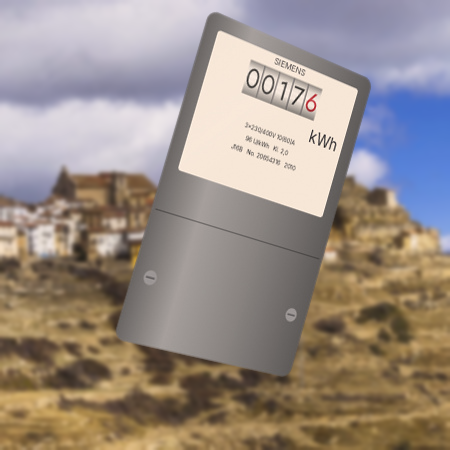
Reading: 17.6; kWh
